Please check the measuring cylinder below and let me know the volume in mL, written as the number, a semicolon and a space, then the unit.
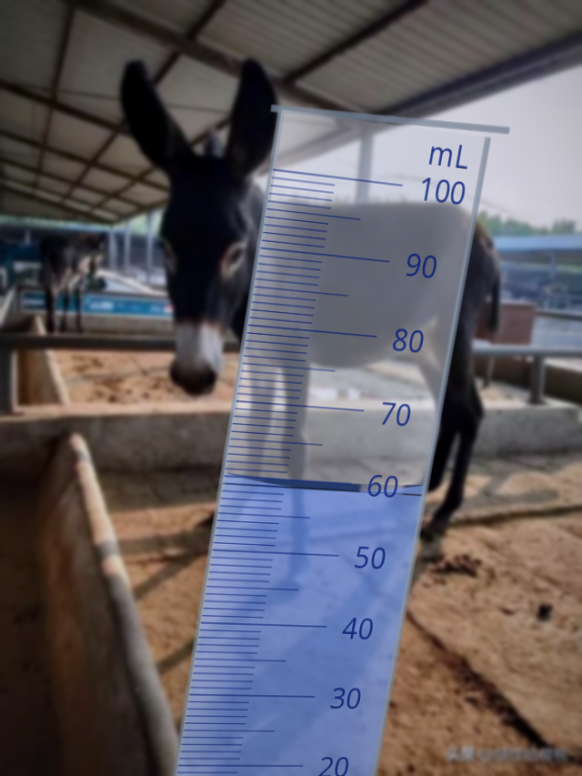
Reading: 59; mL
